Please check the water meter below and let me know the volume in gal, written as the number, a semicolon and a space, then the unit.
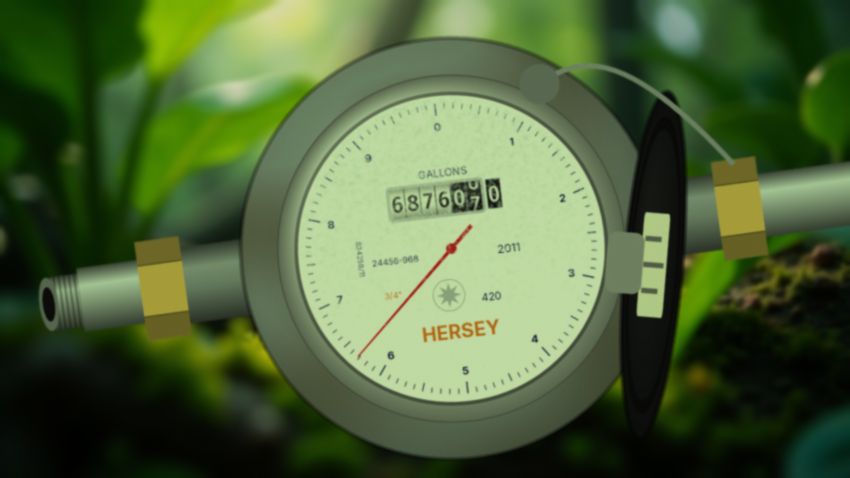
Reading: 6876066.3; gal
